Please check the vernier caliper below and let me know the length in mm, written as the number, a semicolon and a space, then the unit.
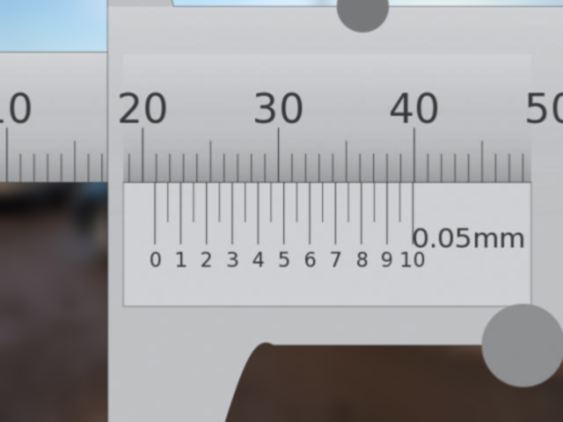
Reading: 20.9; mm
